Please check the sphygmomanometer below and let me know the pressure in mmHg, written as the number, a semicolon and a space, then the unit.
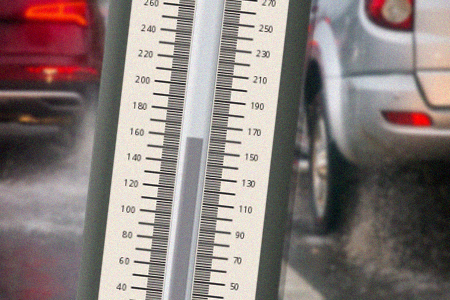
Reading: 160; mmHg
